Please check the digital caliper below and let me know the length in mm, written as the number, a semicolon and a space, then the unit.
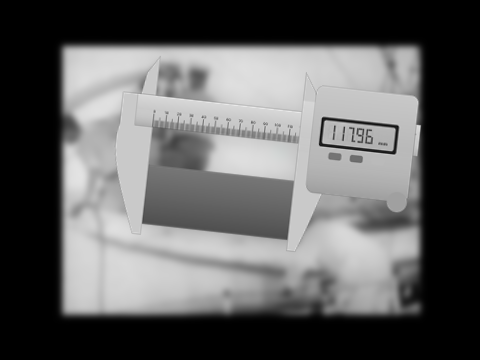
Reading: 117.96; mm
